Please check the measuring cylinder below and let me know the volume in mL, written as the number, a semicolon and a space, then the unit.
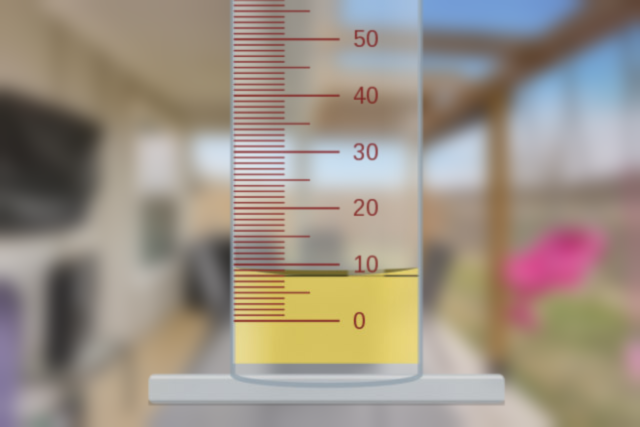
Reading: 8; mL
